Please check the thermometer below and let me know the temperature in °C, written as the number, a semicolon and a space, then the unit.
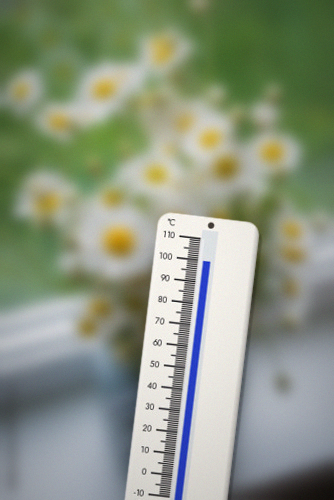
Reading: 100; °C
